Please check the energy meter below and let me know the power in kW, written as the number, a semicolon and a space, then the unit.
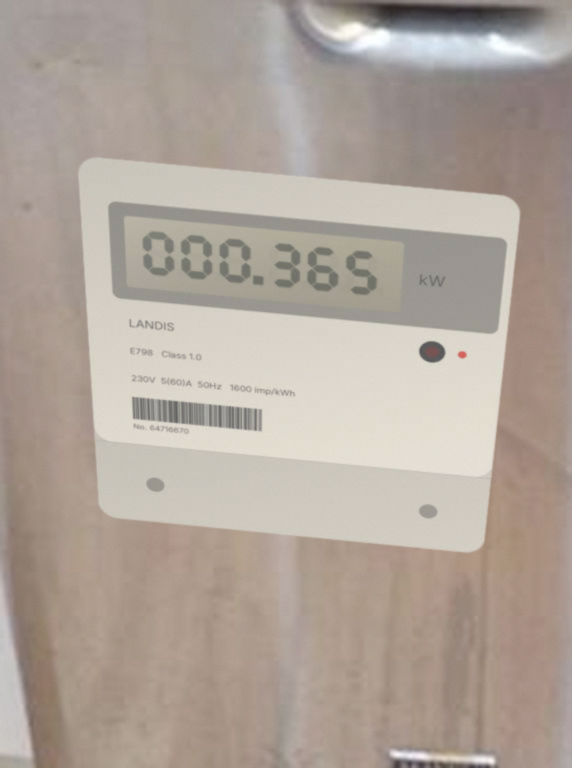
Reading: 0.365; kW
